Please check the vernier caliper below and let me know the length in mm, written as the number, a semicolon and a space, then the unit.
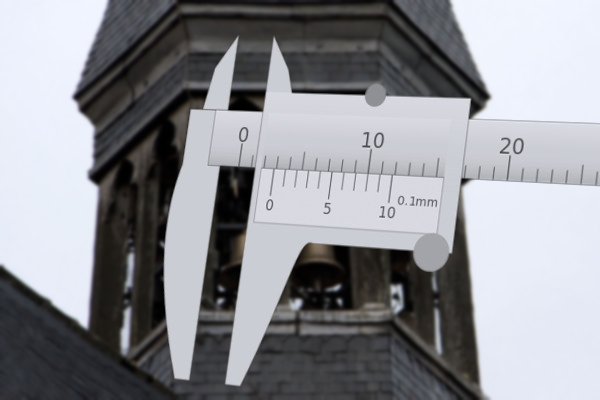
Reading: 2.8; mm
